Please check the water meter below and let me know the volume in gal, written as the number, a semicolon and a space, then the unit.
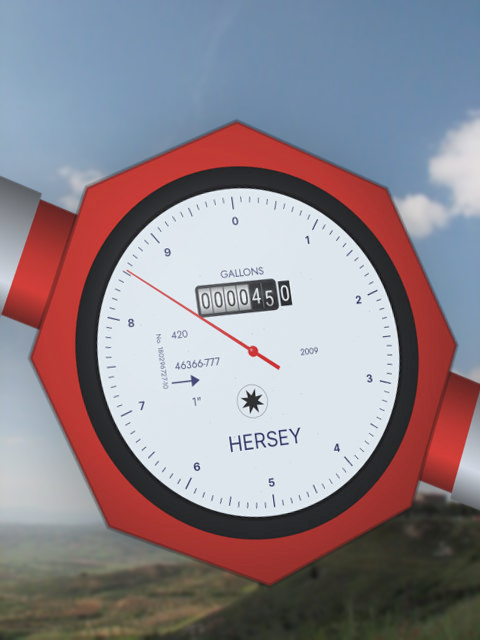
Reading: 448.5; gal
